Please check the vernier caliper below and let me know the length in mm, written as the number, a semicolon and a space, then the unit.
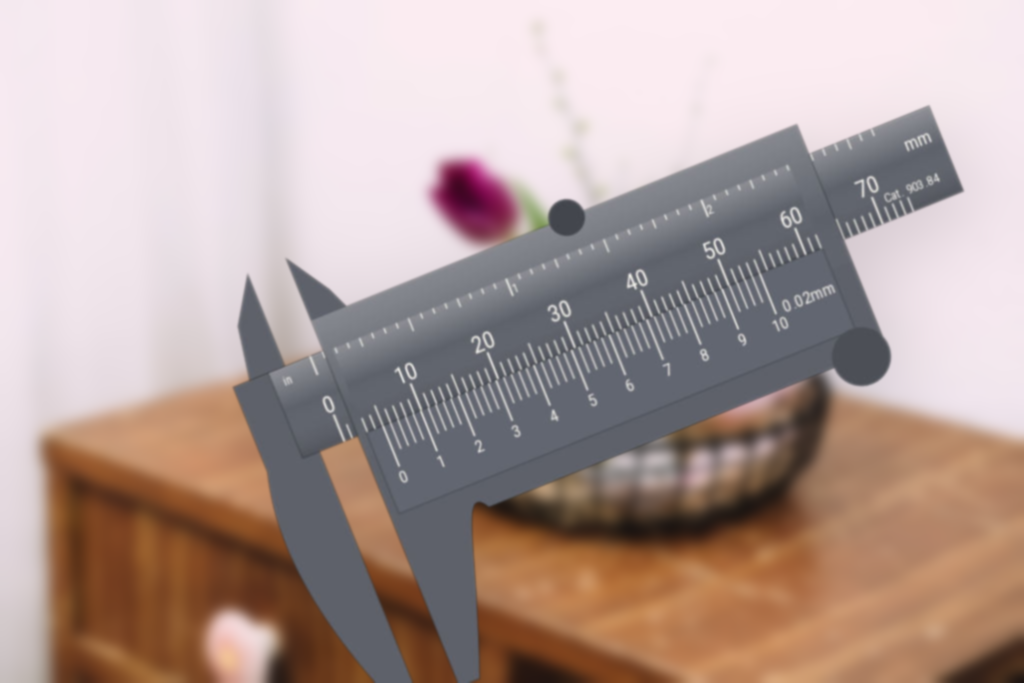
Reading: 5.0; mm
